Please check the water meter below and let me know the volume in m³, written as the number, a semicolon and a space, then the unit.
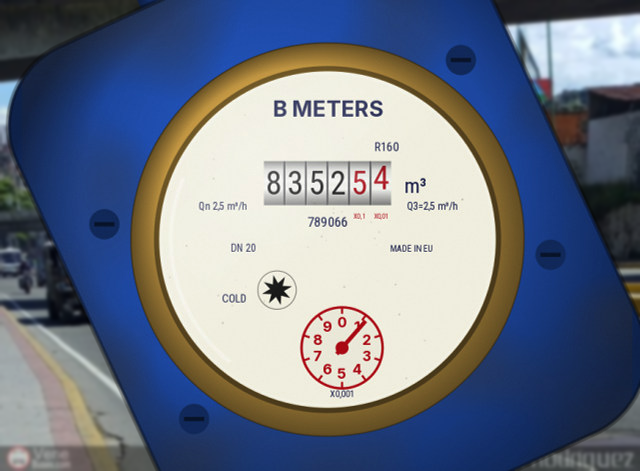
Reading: 8352.541; m³
